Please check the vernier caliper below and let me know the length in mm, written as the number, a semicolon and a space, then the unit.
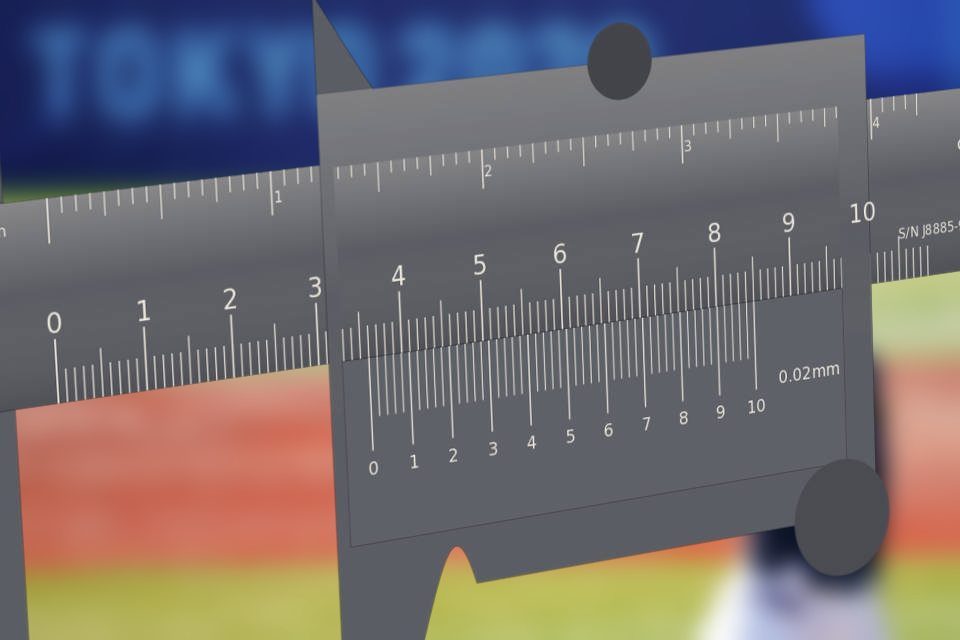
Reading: 36.0; mm
